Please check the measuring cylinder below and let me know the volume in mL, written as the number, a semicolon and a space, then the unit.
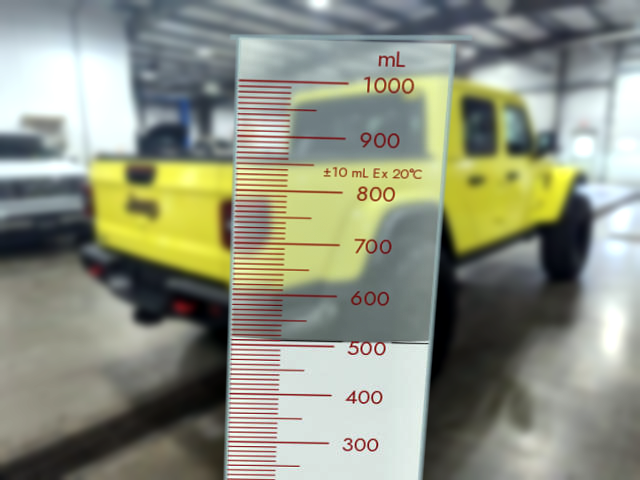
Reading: 510; mL
